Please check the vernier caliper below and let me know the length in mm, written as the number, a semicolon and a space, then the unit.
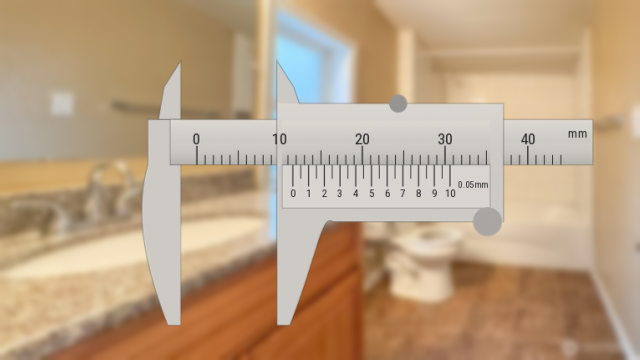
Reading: 11.6; mm
